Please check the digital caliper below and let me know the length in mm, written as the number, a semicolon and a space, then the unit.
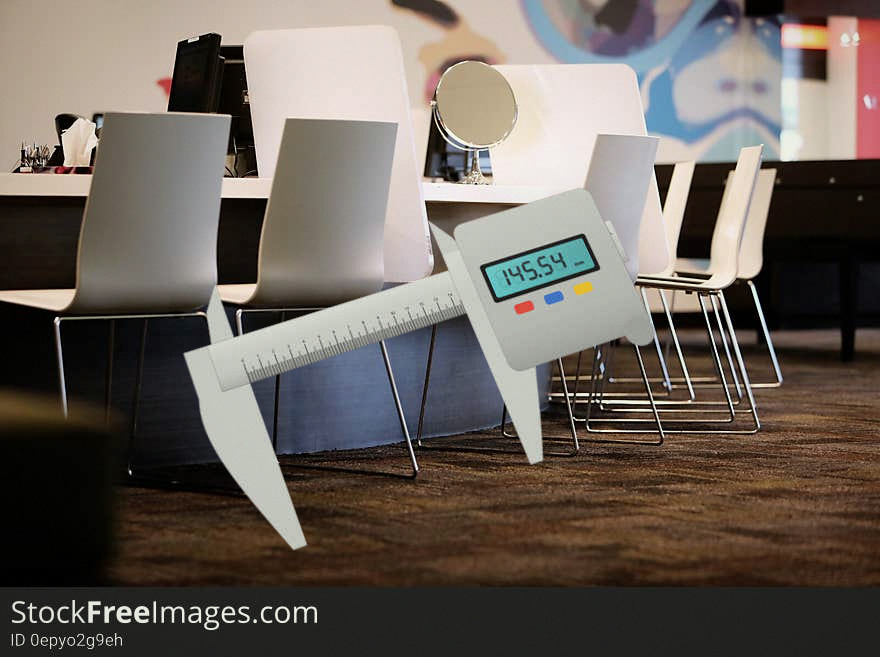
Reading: 145.54; mm
